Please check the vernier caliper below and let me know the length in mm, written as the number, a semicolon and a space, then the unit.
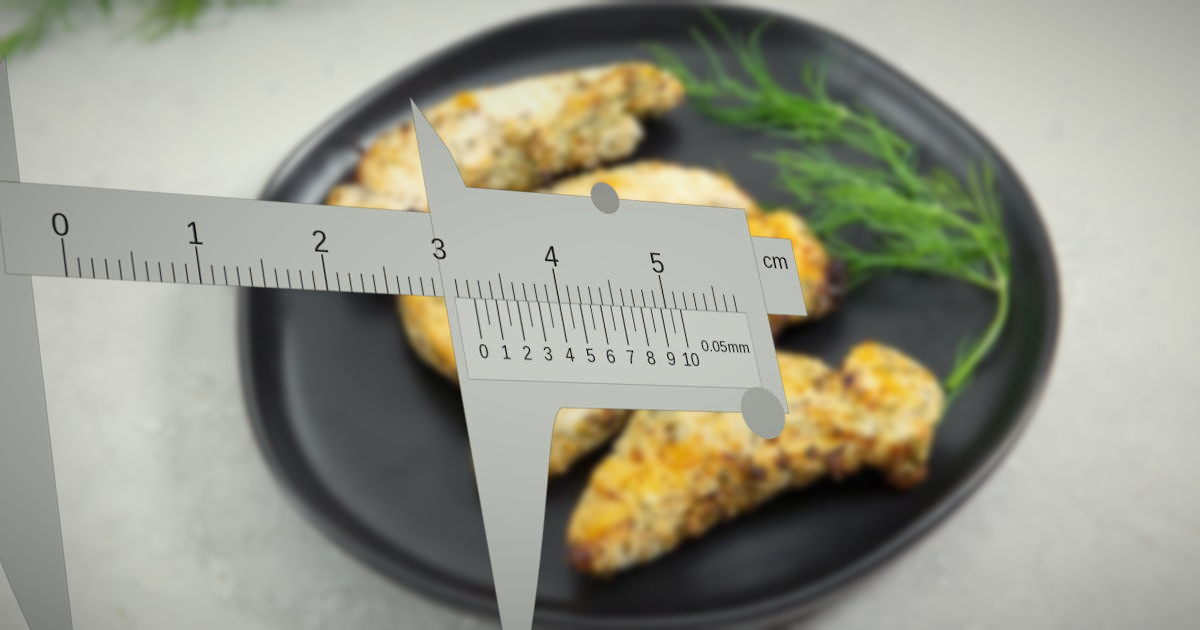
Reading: 32.4; mm
